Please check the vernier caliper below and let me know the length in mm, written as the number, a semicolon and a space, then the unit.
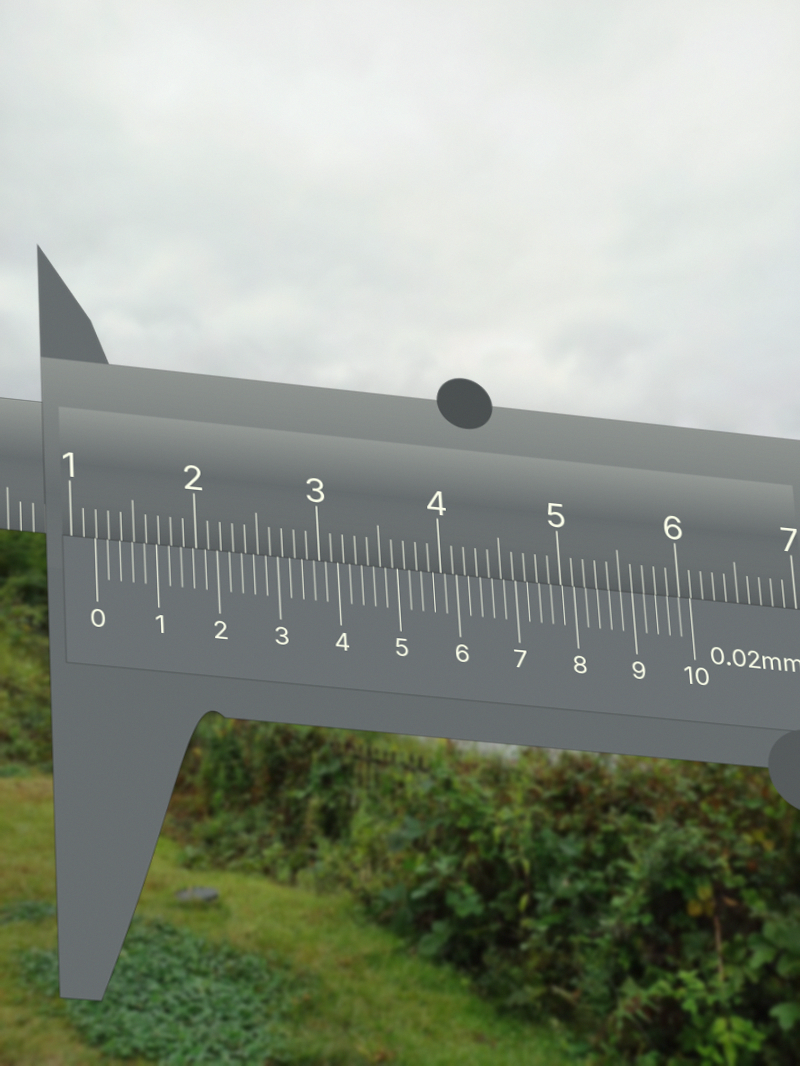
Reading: 11.9; mm
